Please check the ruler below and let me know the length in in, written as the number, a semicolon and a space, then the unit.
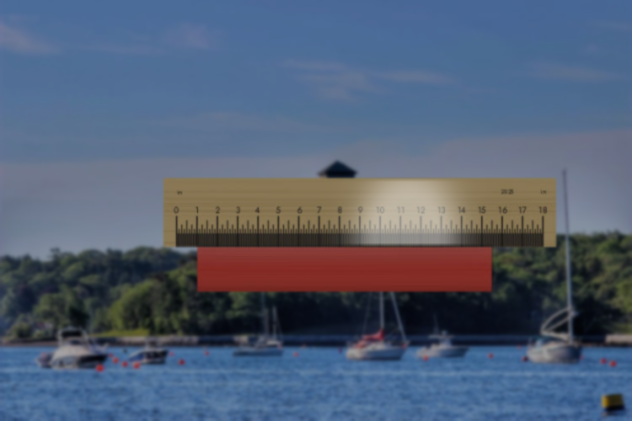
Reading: 14.5; in
